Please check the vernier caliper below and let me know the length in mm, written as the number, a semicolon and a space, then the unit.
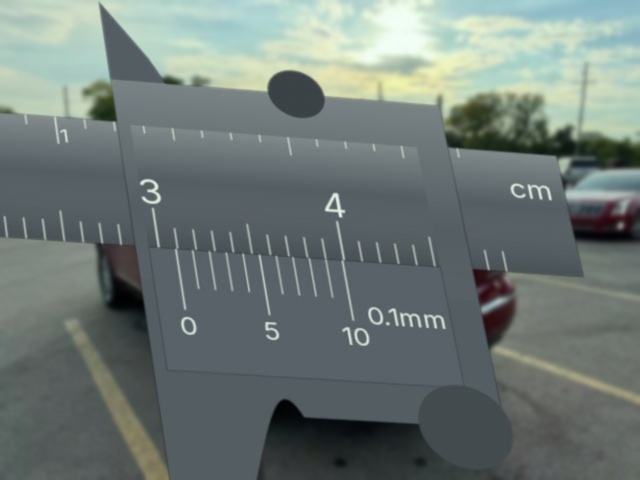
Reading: 30.9; mm
